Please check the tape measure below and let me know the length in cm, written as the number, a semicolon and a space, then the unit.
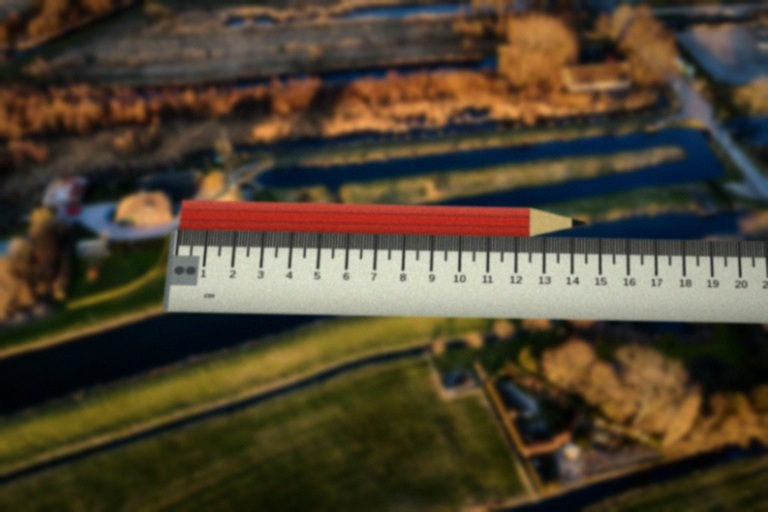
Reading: 14.5; cm
